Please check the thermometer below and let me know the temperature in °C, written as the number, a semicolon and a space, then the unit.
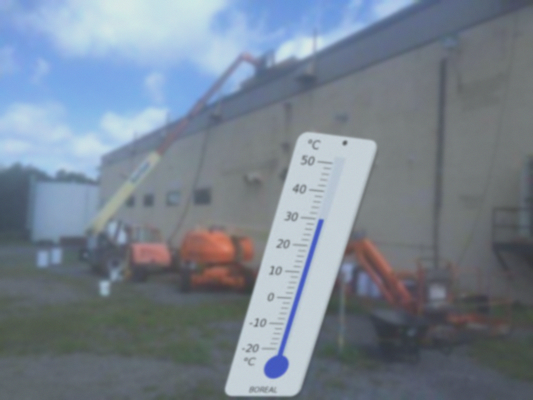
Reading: 30; °C
